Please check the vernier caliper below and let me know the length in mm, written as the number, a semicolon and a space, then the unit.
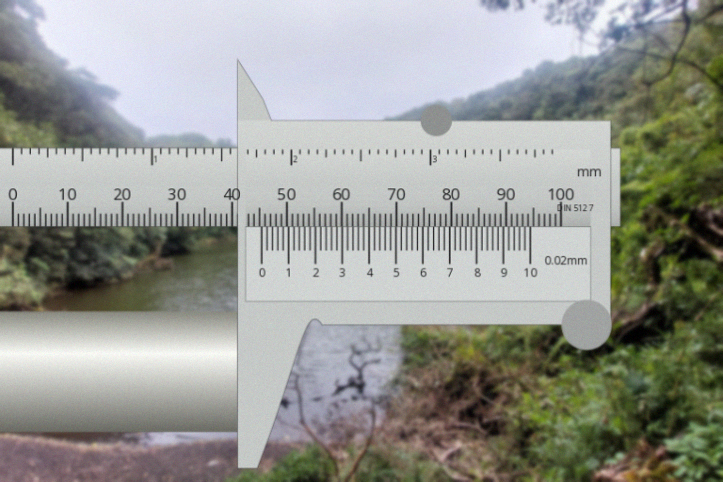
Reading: 45.4; mm
